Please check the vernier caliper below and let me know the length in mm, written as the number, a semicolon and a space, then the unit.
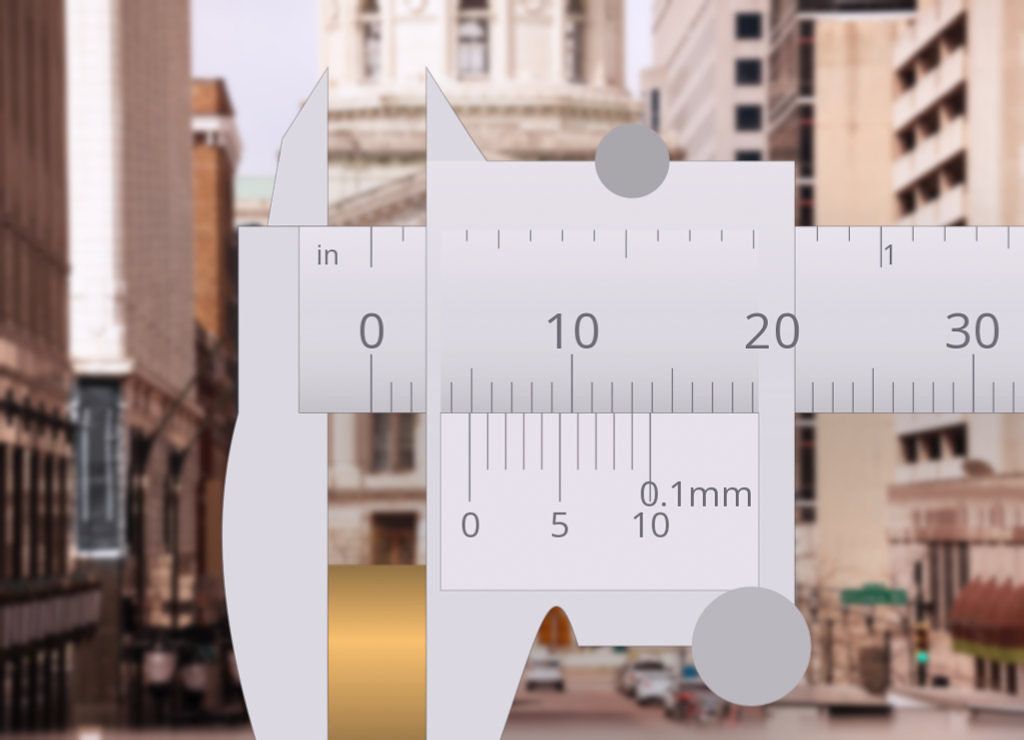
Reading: 4.9; mm
